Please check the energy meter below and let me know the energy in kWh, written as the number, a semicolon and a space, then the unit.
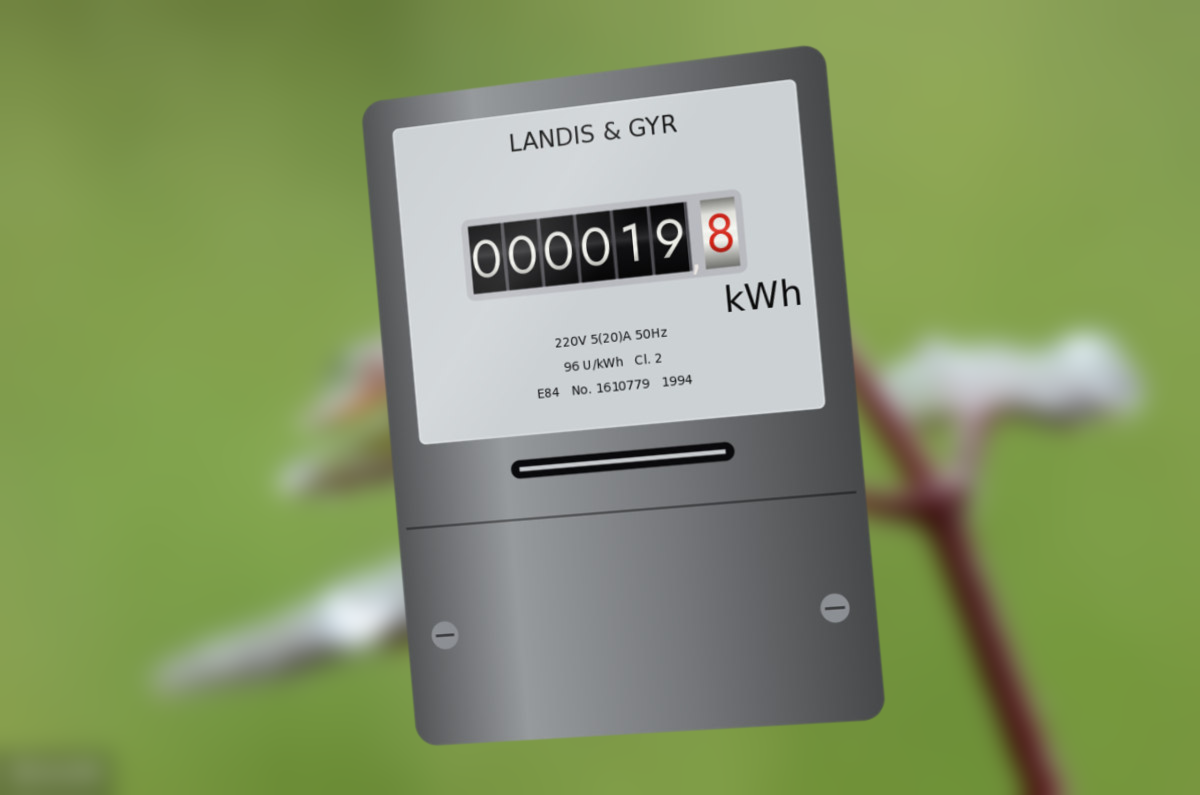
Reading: 19.8; kWh
